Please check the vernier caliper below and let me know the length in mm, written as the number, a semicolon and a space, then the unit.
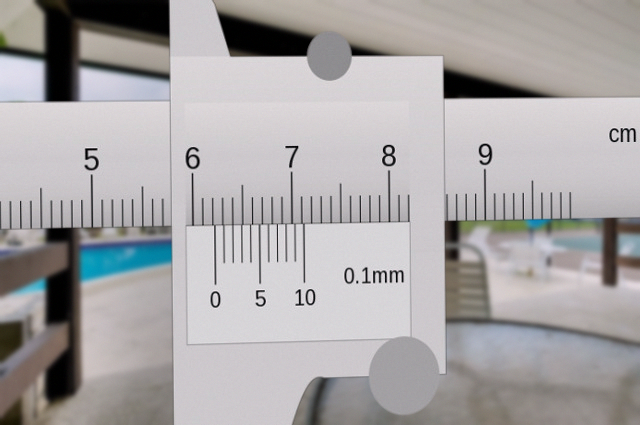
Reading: 62.2; mm
